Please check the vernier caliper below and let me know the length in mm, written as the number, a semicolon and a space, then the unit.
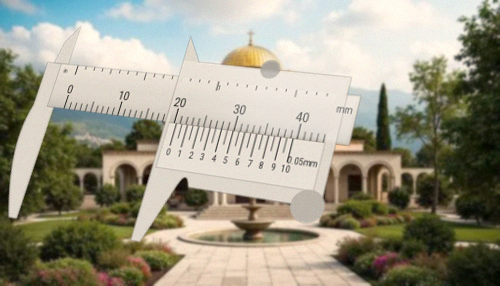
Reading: 20.4; mm
